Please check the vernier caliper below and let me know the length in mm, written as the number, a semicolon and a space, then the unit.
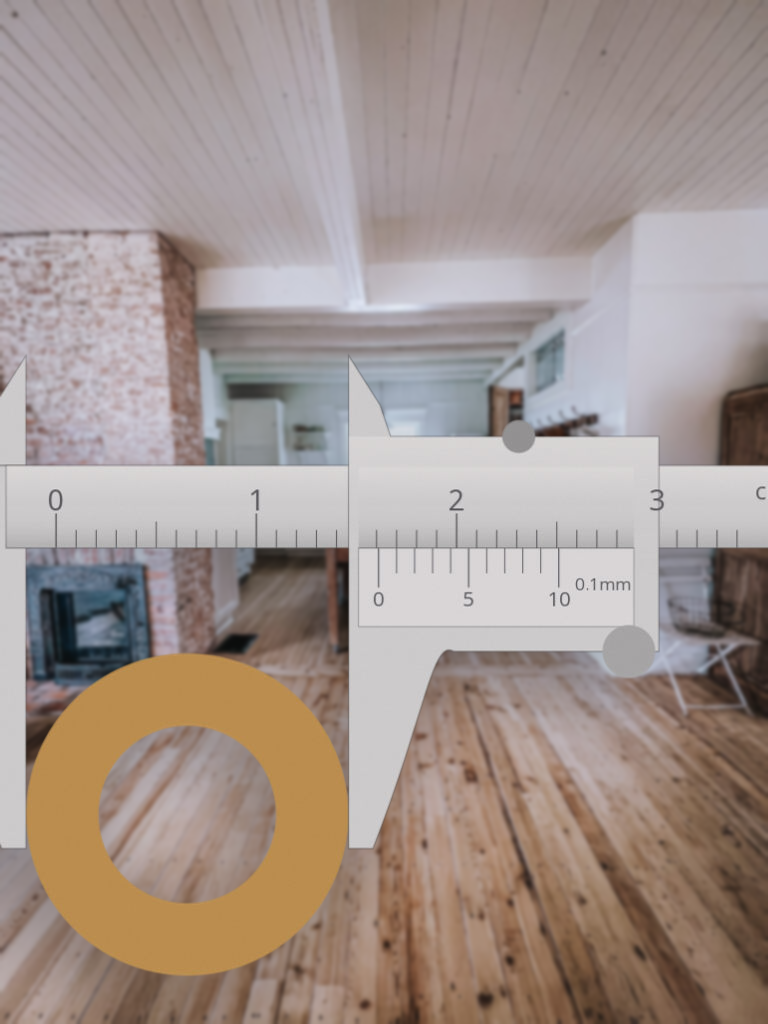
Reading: 16.1; mm
